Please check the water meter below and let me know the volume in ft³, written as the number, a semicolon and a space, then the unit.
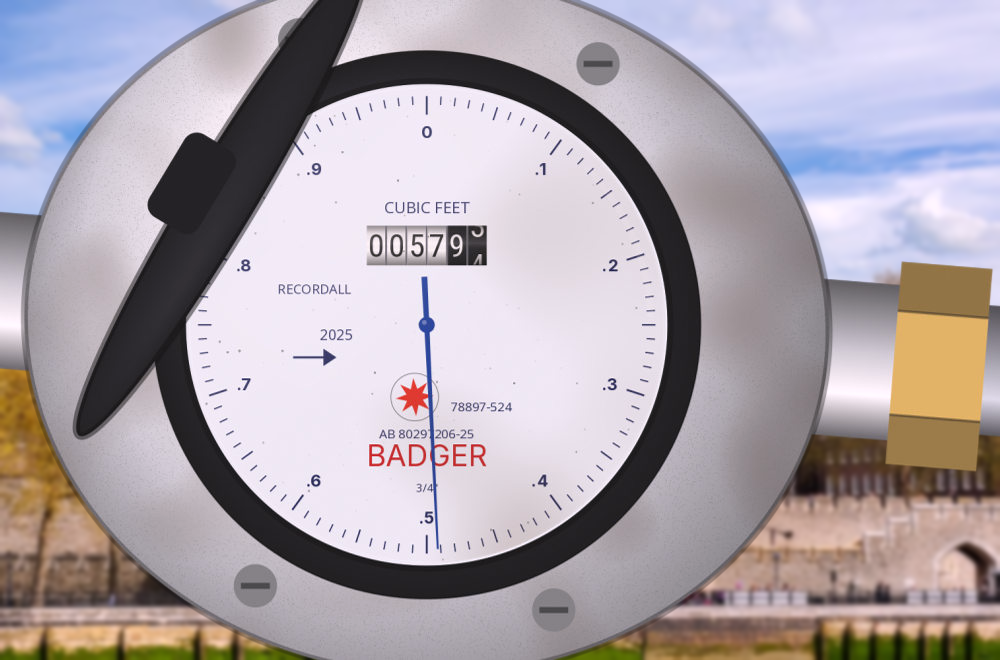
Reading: 5793.49; ft³
